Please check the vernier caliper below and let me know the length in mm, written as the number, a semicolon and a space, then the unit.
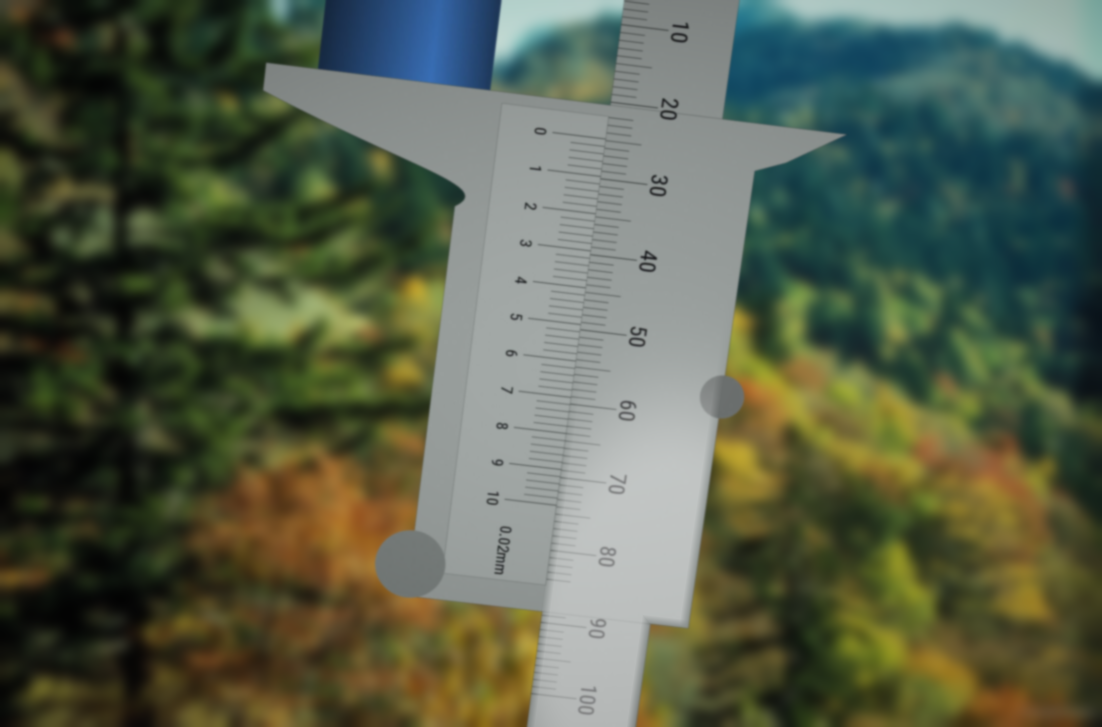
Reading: 24.8; mm
